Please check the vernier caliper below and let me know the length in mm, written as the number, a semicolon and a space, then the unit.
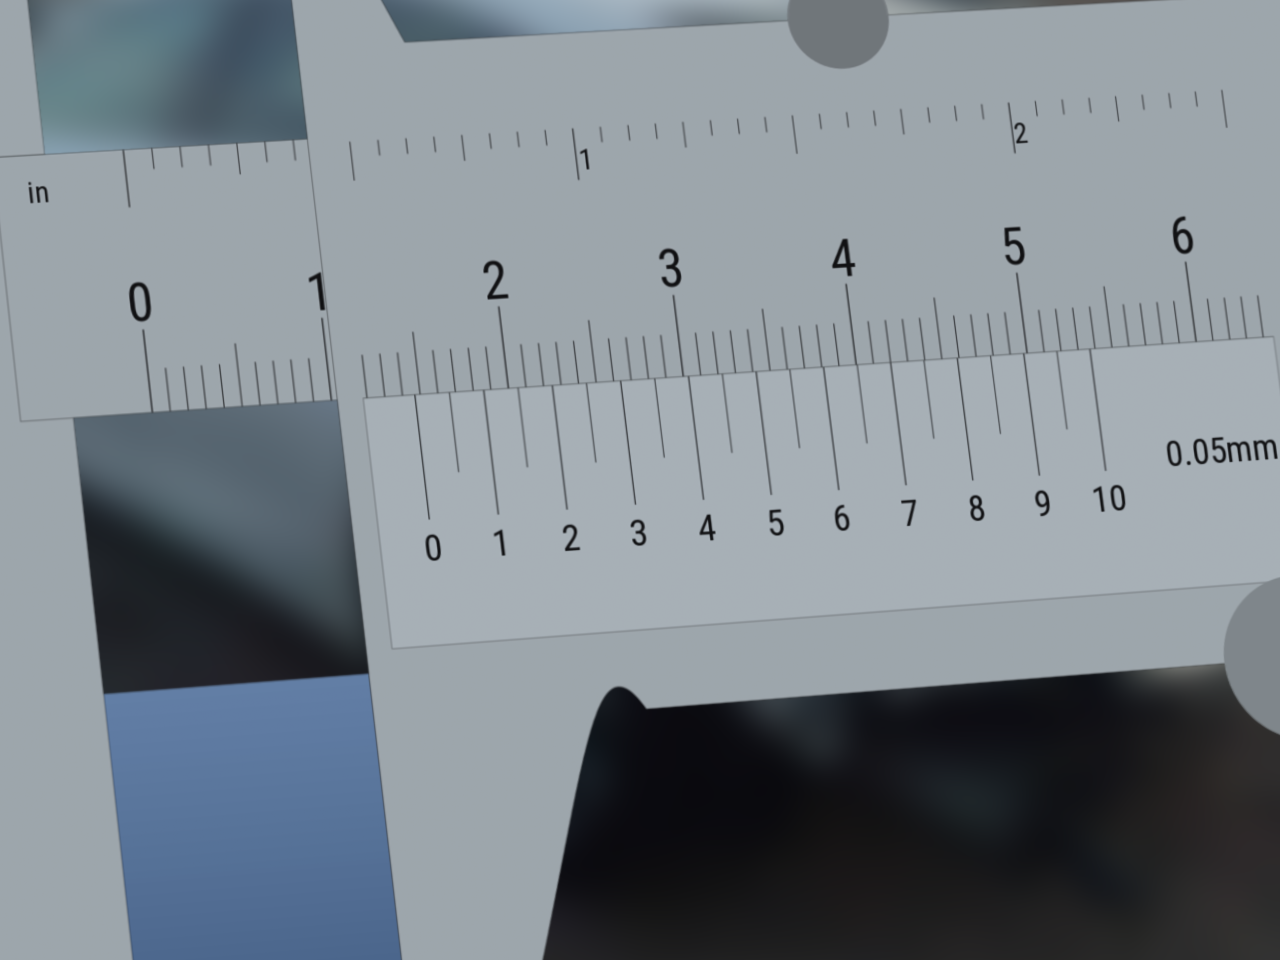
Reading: 14.7; mm
